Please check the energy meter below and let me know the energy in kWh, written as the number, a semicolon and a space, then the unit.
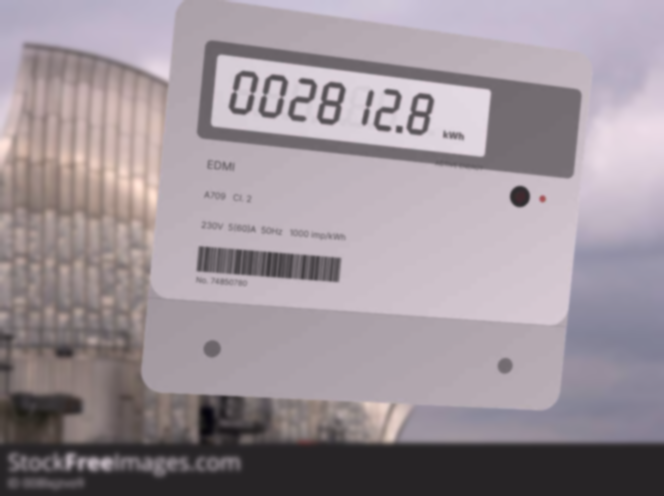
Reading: 2812.8; kWh
